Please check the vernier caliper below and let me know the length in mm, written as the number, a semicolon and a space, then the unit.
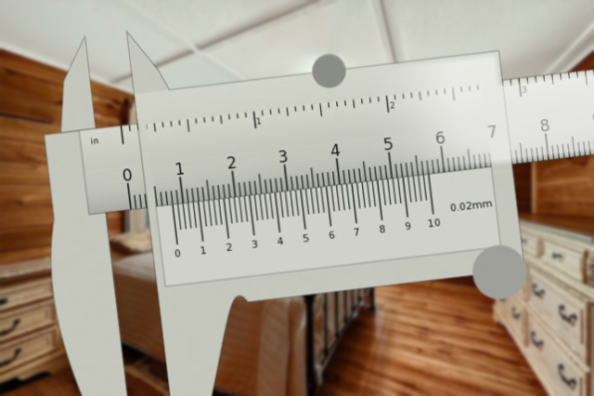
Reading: 8.0; mm
